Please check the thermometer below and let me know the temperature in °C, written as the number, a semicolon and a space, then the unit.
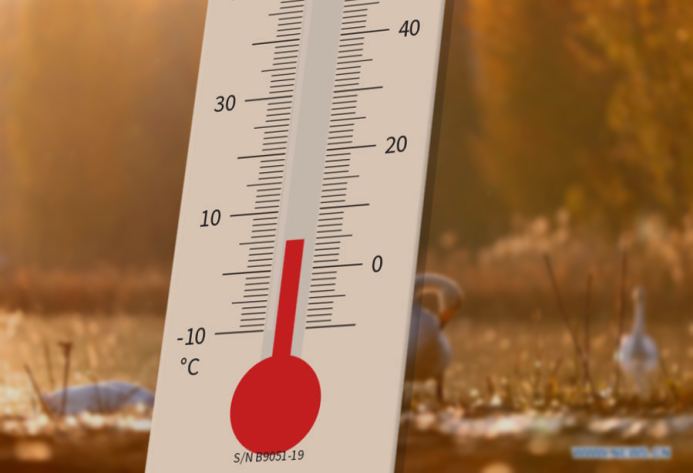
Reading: 5; °C
